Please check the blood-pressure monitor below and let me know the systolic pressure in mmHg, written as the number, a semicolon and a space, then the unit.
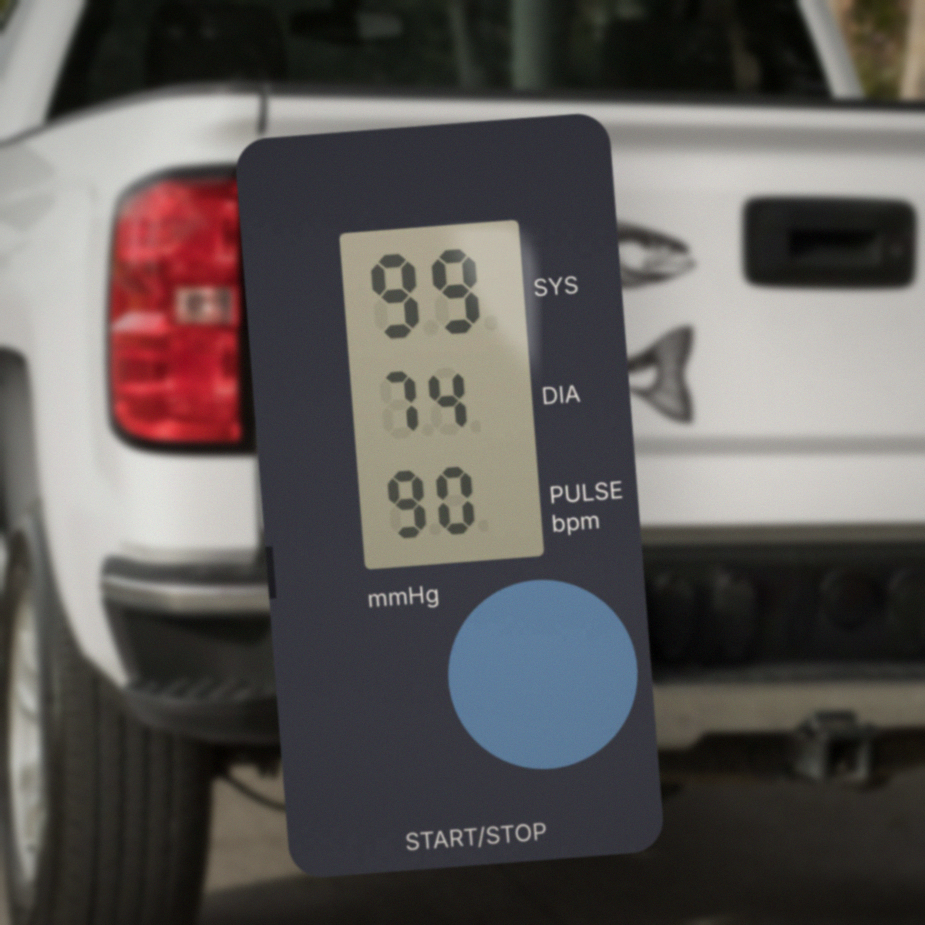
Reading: 99; mmHg
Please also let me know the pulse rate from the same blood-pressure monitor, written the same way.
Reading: 90; bpm
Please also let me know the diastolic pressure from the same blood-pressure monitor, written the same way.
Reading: 74; mmHg
